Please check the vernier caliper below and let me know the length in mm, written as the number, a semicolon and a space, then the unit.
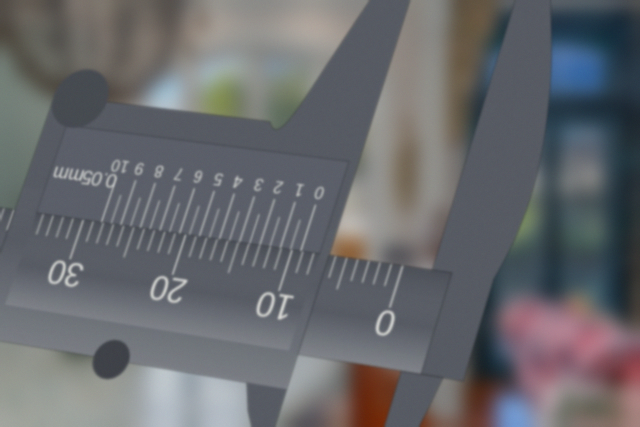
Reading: 9.2; mm
